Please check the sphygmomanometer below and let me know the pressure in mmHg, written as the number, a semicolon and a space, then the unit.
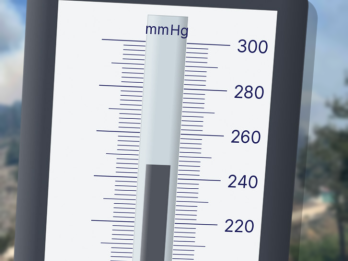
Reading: 246; mmHg
